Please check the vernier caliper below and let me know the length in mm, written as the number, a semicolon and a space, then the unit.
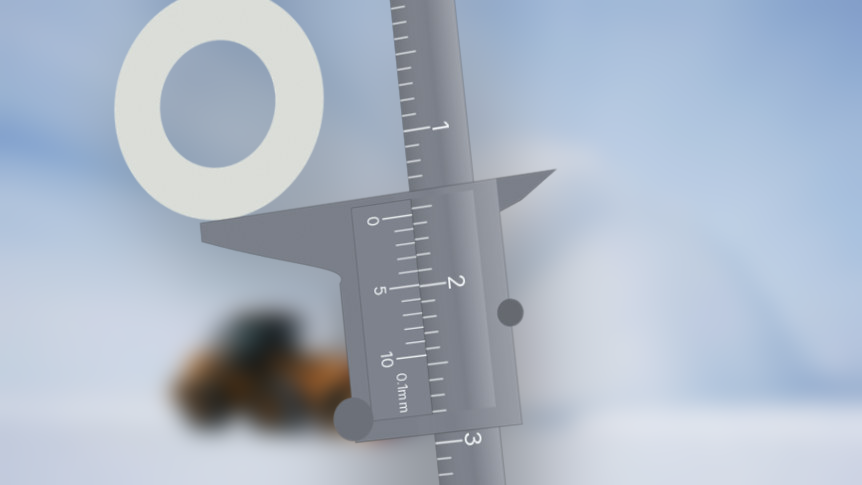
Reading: 15.4; mm
